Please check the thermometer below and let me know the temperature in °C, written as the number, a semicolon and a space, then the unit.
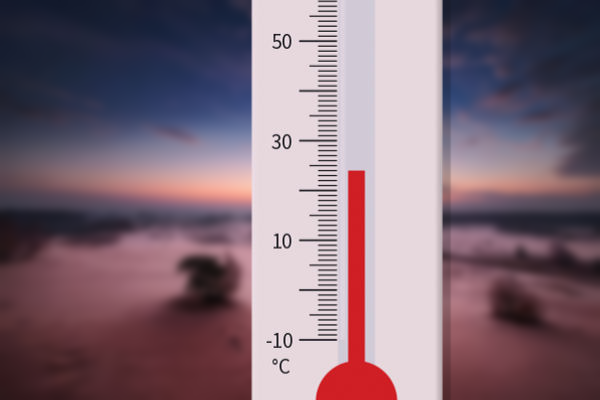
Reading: 24; °C
